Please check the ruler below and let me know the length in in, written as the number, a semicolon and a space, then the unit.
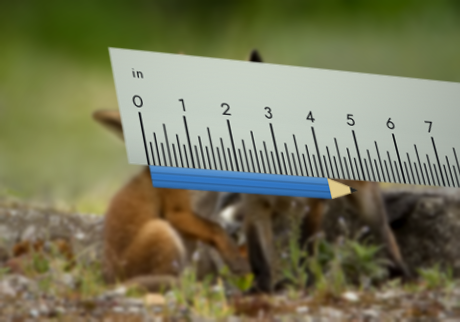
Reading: 4.75; in
